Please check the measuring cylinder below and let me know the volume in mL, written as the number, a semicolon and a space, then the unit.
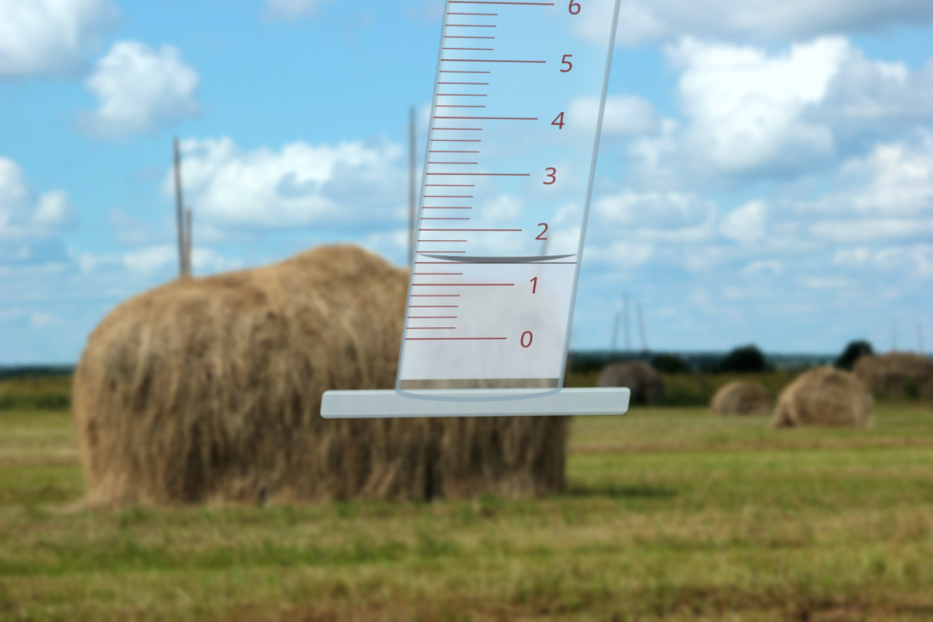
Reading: 1.4; mL
